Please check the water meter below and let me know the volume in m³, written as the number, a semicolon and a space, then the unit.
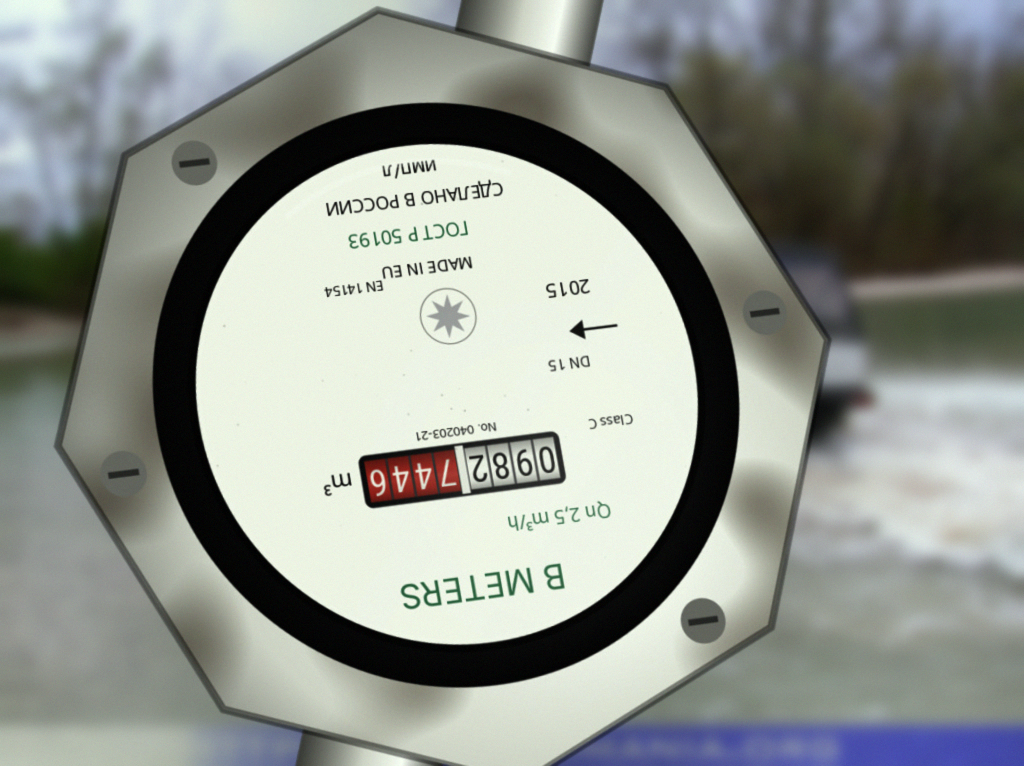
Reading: 982.7446; m³
